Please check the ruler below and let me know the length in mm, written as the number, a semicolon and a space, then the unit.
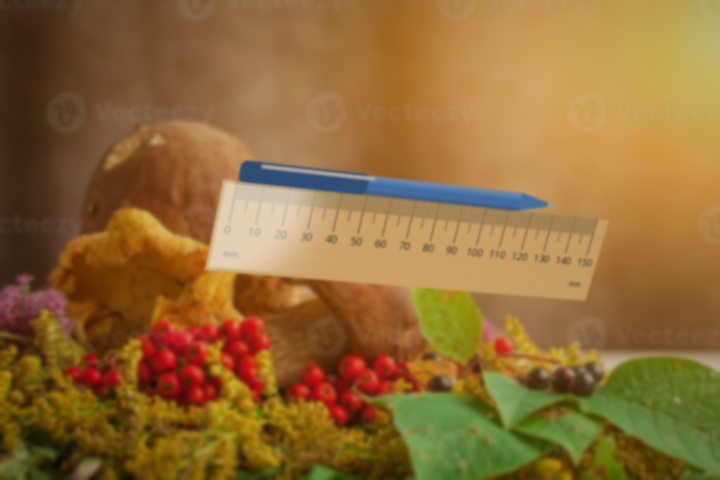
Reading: 130; mm
